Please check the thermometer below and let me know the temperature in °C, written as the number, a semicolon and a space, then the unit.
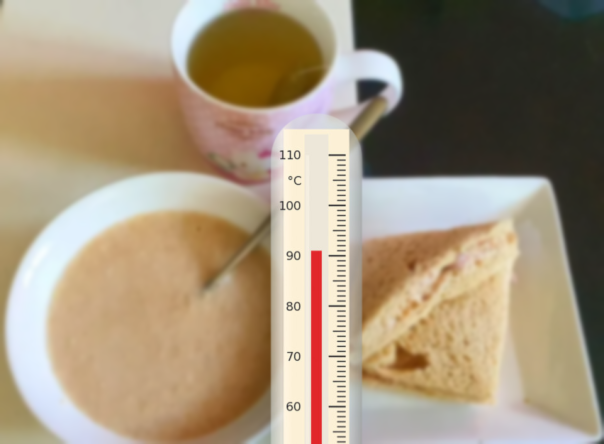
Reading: 91; °C
